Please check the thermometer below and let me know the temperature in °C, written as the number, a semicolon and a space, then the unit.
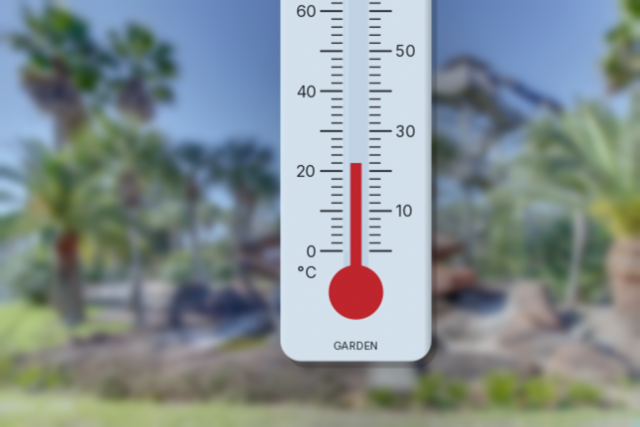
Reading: 22; °C
